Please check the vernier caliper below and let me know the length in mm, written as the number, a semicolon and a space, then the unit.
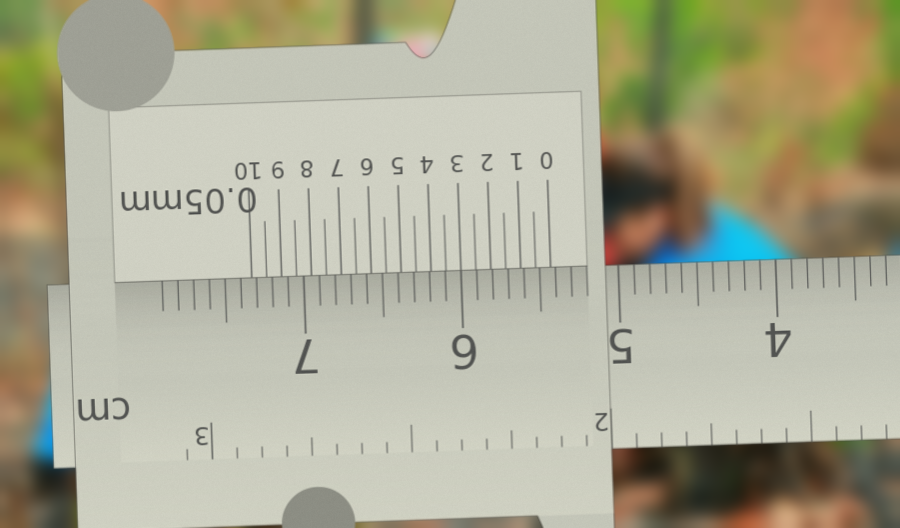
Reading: 54.3; mm
